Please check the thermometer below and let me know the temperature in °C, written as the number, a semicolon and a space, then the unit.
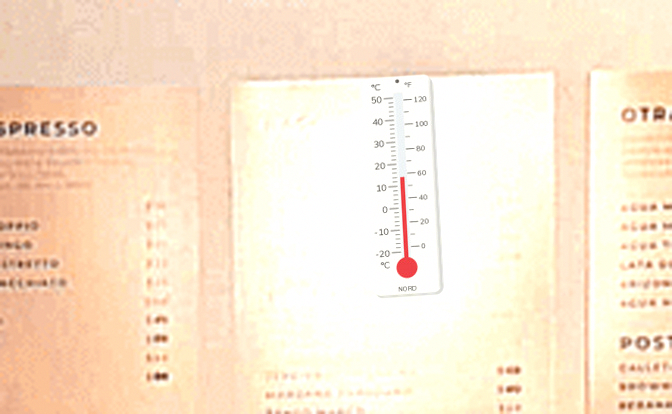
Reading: 14; °C
